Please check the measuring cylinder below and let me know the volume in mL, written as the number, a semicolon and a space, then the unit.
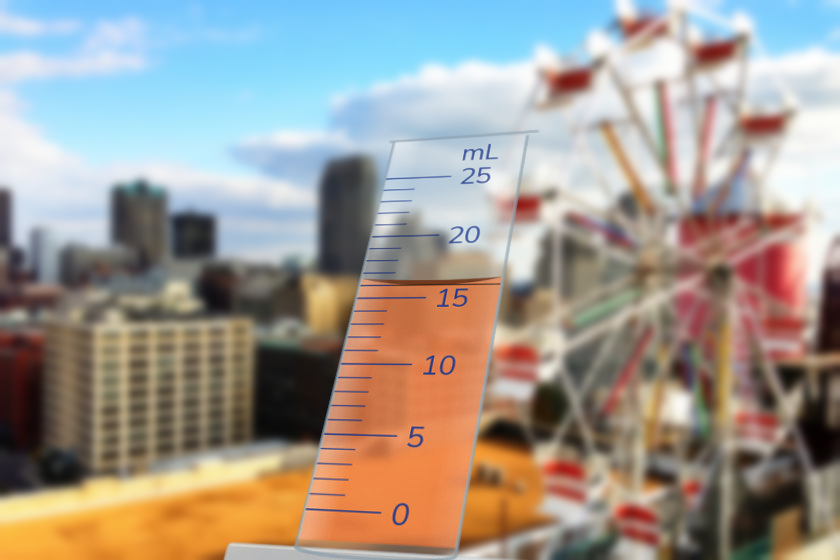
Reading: 16; mL
